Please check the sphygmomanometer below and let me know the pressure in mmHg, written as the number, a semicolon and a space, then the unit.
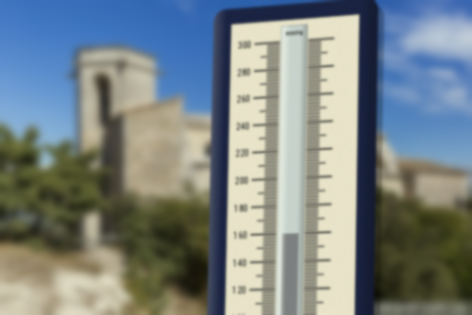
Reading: 160; mmHg
